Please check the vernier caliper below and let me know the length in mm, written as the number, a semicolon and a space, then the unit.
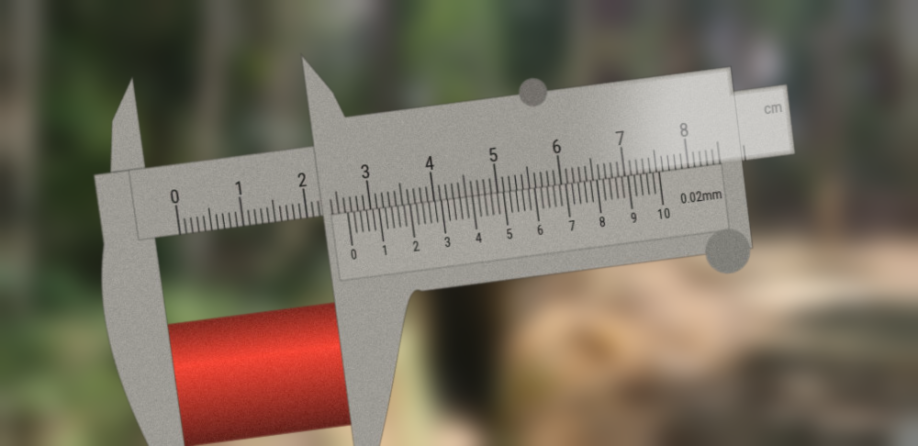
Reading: 26.4; mm
